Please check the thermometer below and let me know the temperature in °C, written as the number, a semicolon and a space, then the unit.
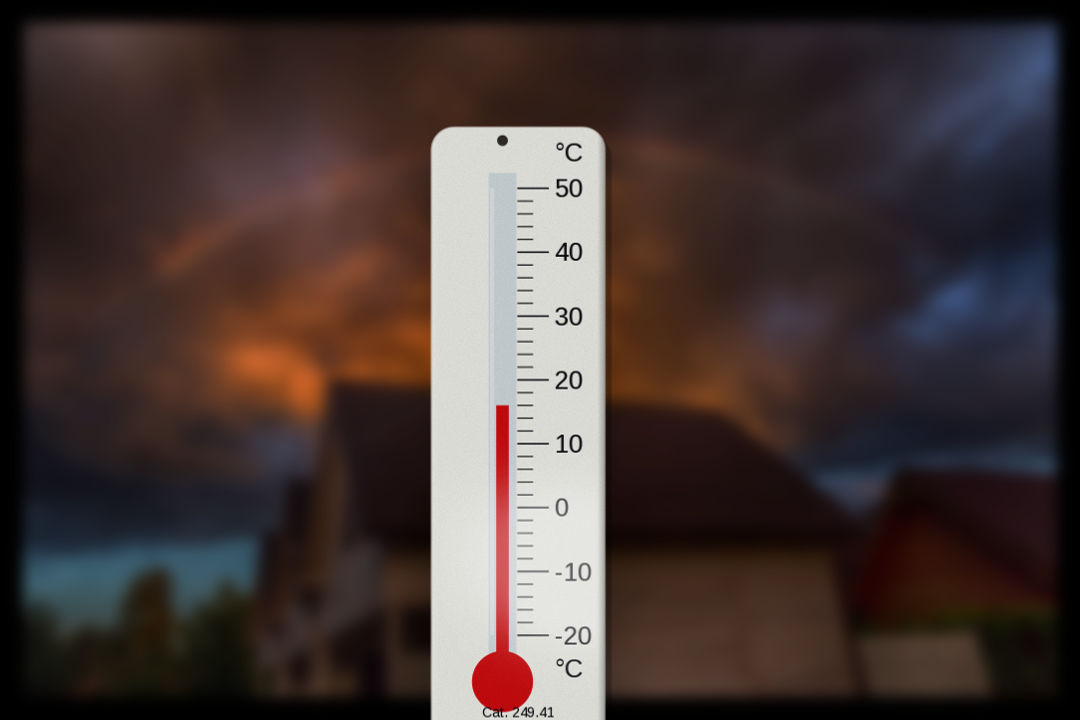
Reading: 16; °C
